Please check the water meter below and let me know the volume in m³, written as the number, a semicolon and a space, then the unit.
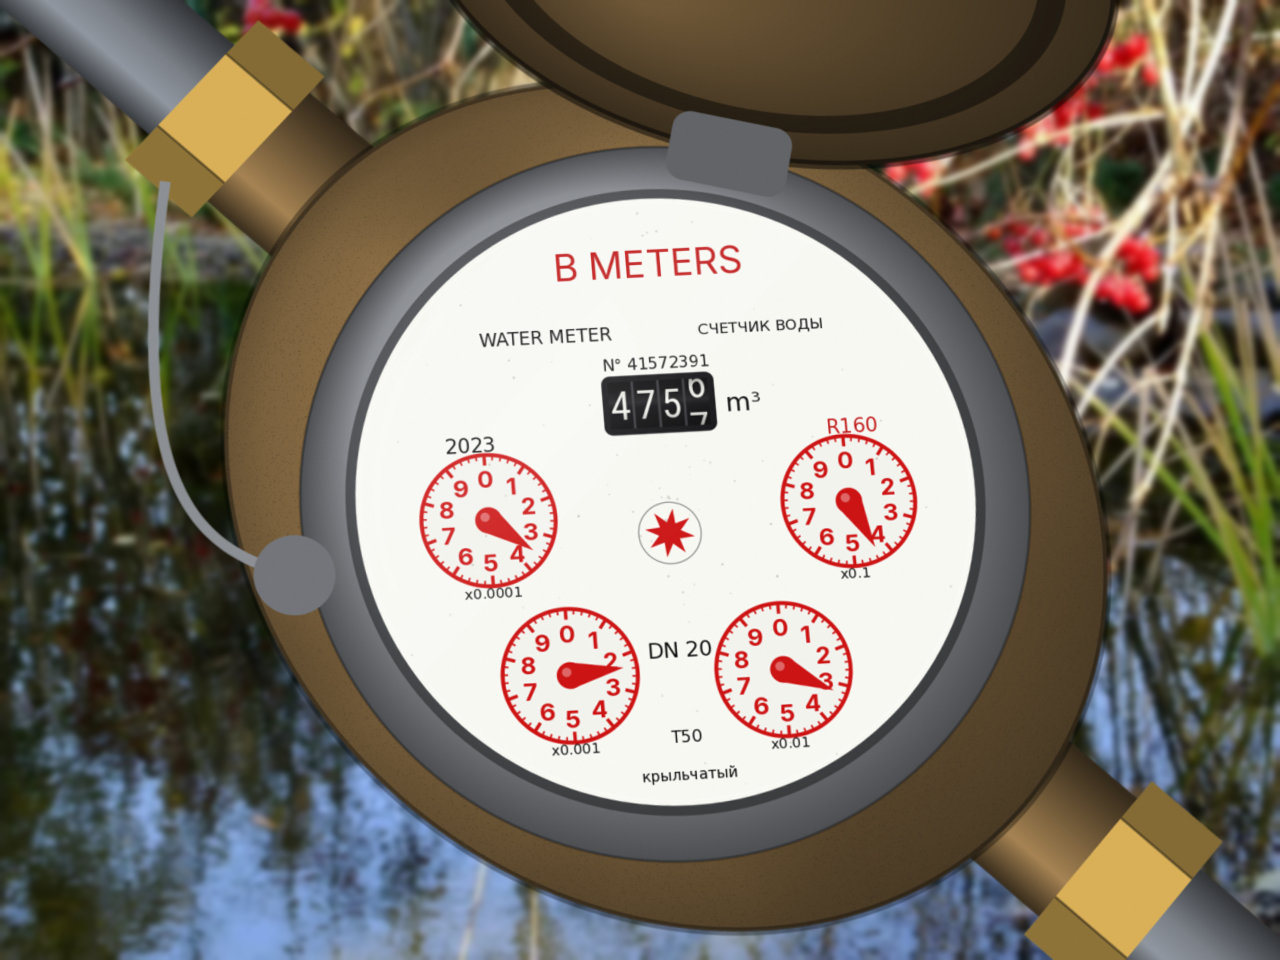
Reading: 4756.4323; m³
